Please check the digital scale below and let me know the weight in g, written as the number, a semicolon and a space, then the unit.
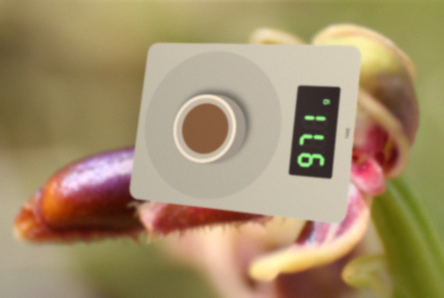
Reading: 971; g
